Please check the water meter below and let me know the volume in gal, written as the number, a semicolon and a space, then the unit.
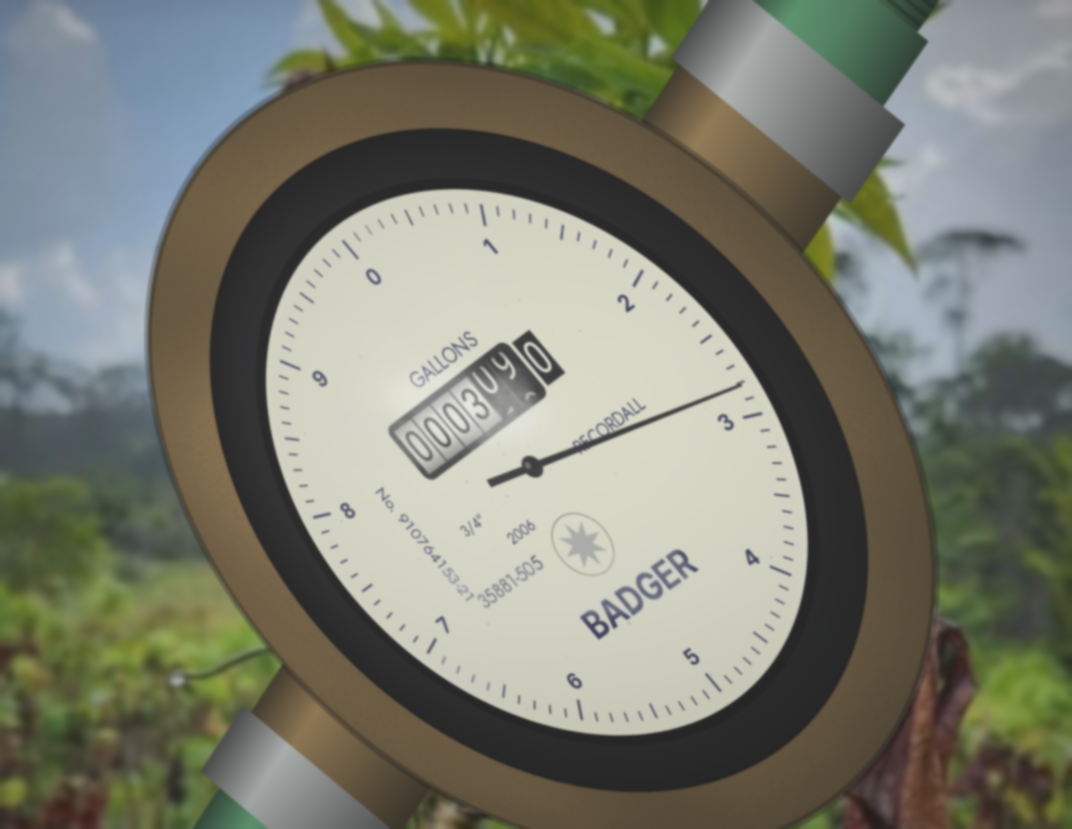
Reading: 3092.8; gal
